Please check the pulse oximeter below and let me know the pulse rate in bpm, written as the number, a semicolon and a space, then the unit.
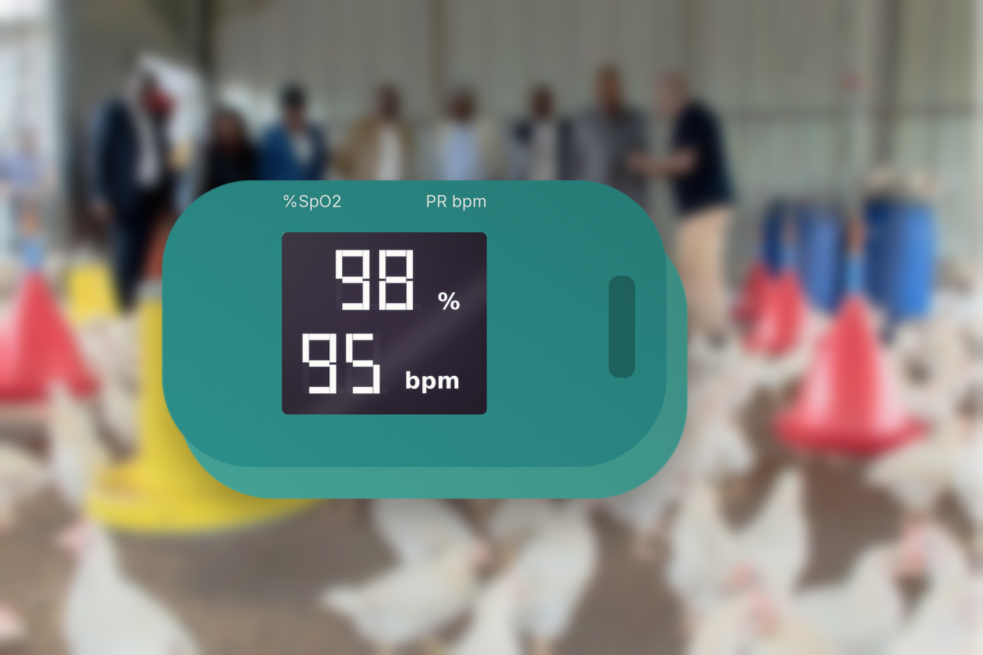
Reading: 95; bpm
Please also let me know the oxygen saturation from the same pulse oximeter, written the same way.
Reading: 98; %
